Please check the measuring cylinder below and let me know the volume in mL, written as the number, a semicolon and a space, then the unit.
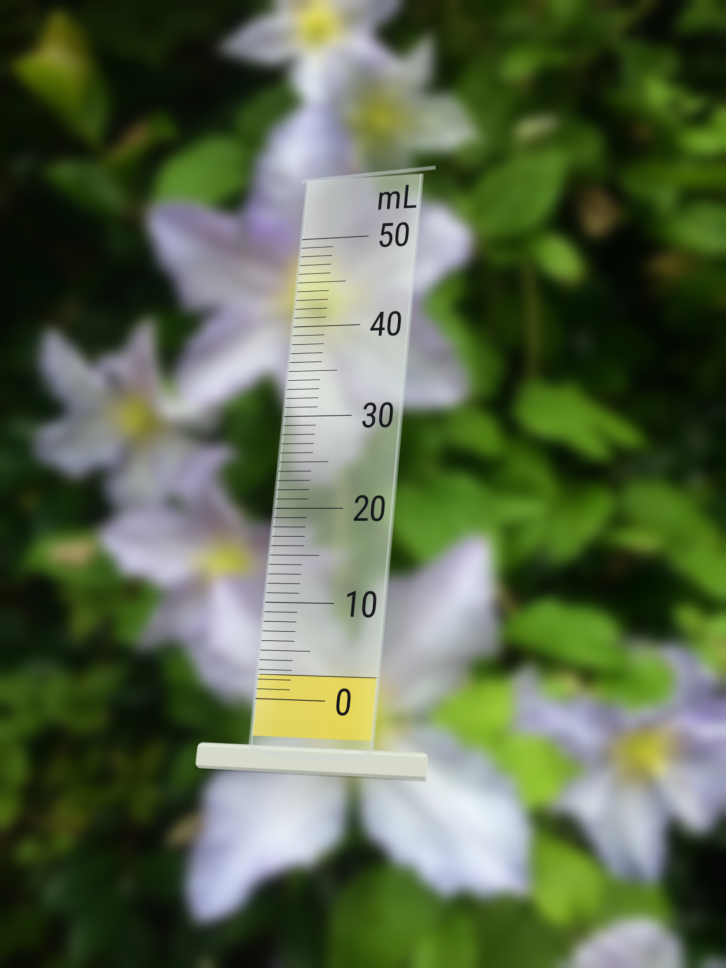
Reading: 2.5; mL
